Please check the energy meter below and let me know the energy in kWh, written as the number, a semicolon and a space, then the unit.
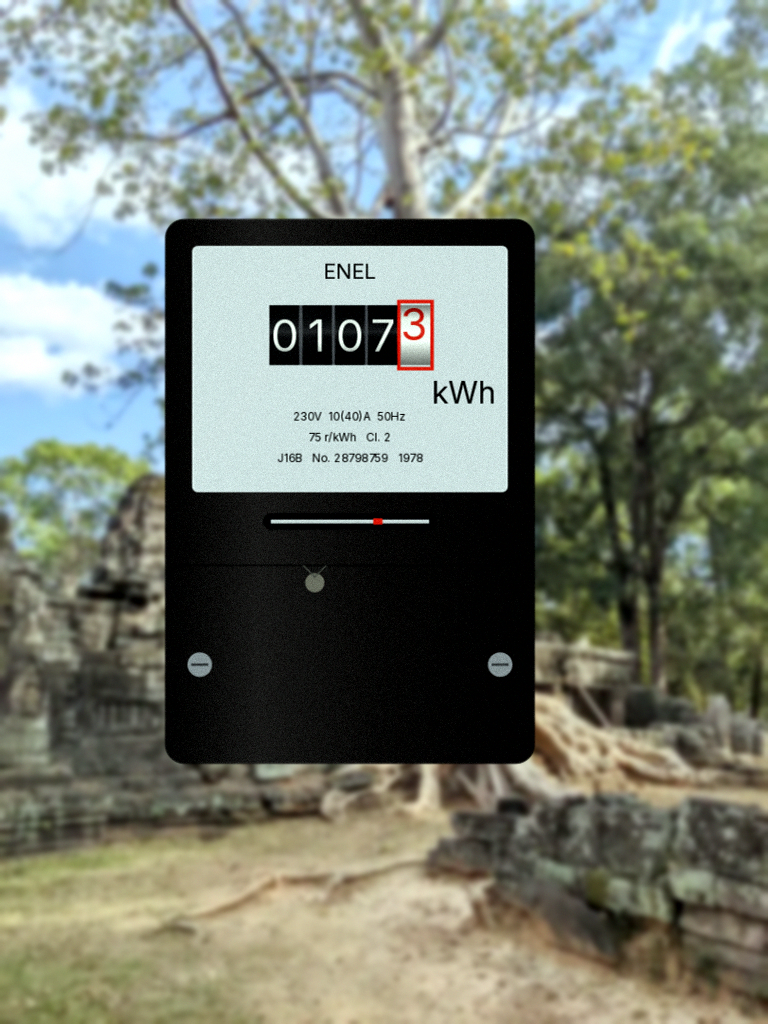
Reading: 107.3; kWh
